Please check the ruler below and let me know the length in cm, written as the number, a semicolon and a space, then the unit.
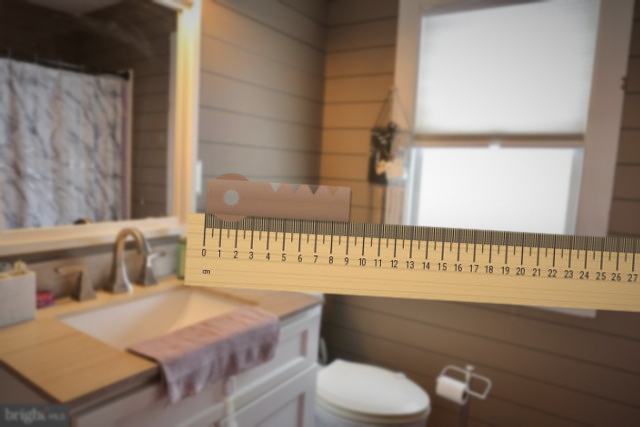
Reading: 9; cm
